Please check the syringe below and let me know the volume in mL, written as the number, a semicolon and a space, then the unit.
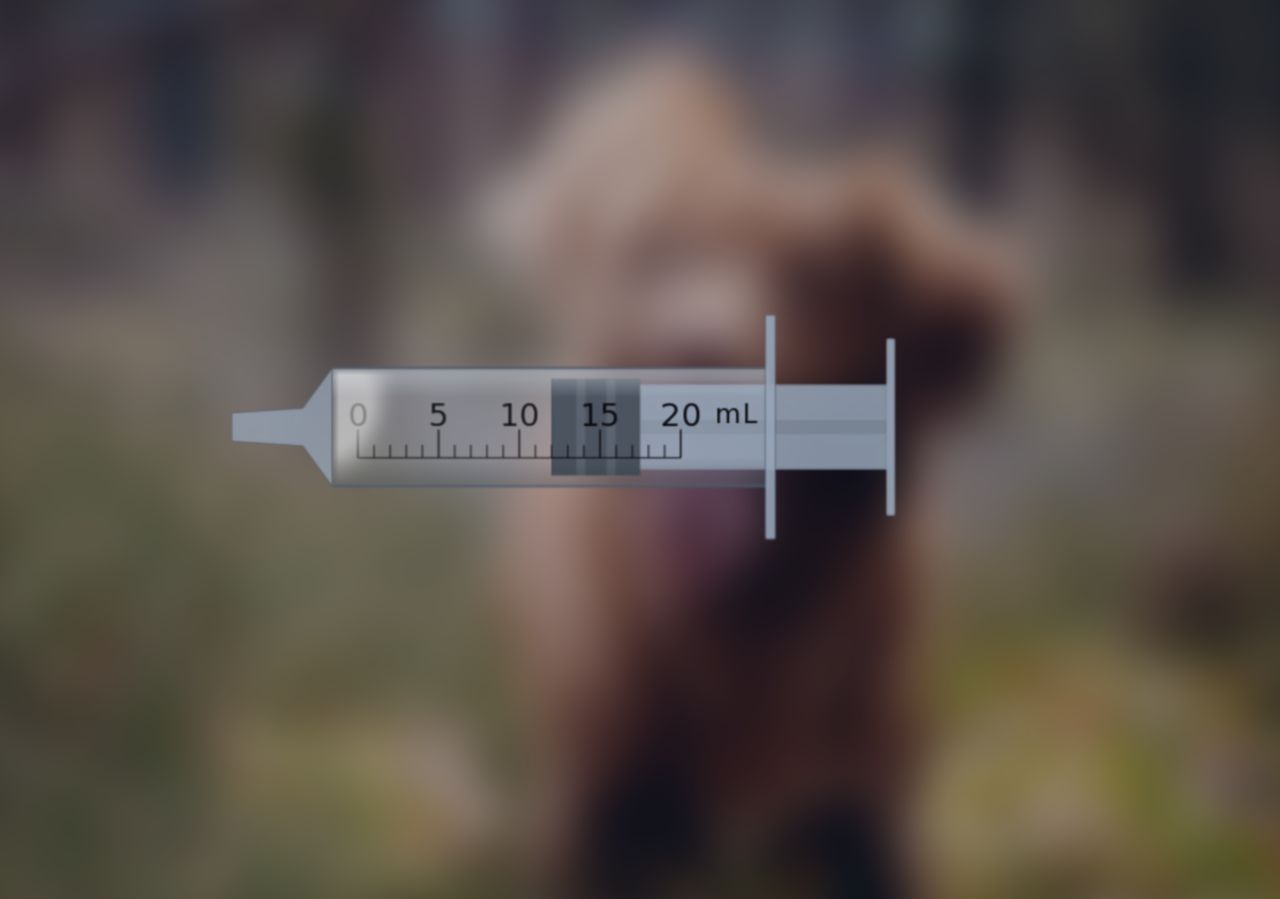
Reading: 12; mL
